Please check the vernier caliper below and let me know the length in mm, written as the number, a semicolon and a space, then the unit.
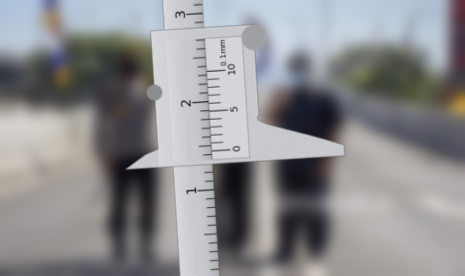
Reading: 14.4; mm
